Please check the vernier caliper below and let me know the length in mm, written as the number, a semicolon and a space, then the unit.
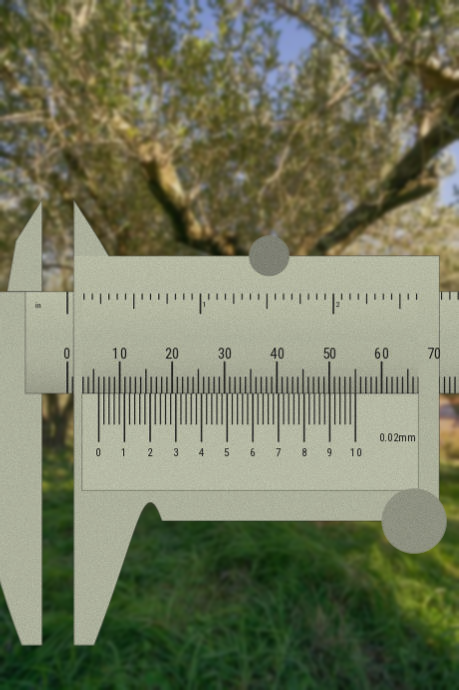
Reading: 6.0; mm
